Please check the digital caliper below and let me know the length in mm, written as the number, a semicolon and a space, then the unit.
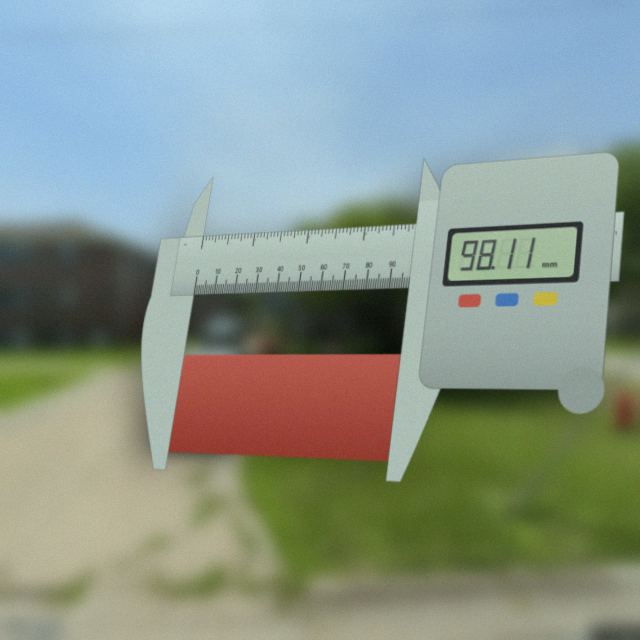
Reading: 98.11; mm
